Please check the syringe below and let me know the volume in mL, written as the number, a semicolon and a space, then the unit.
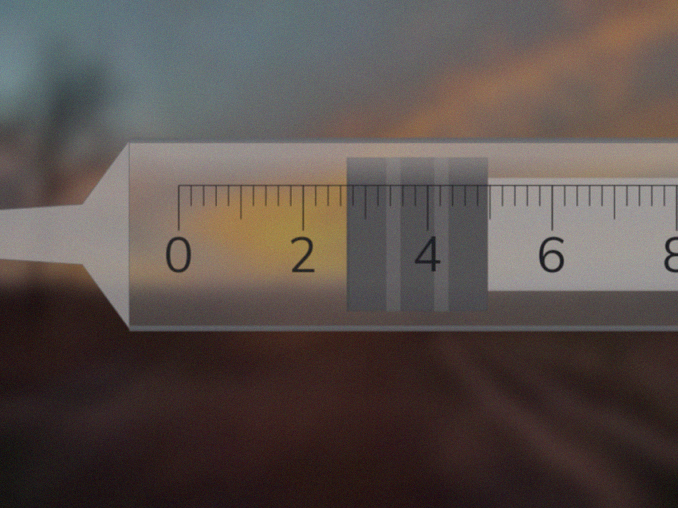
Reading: 2.7; mL
